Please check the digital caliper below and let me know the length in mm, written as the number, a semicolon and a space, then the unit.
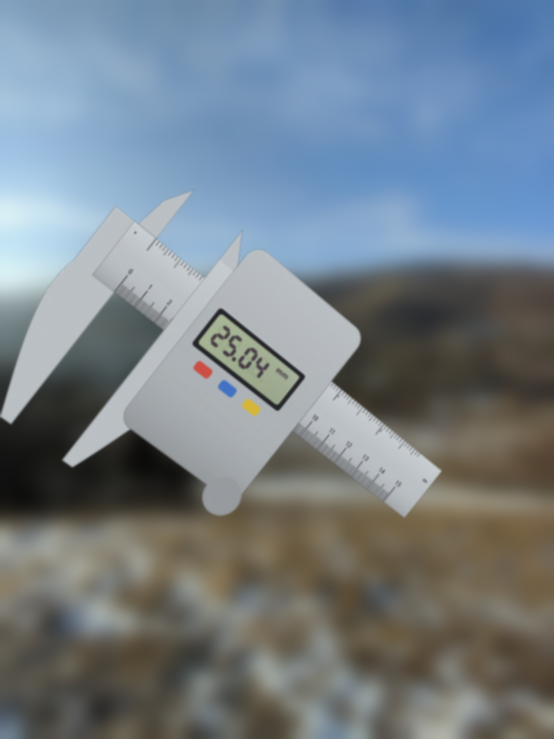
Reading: 25.04; mm
